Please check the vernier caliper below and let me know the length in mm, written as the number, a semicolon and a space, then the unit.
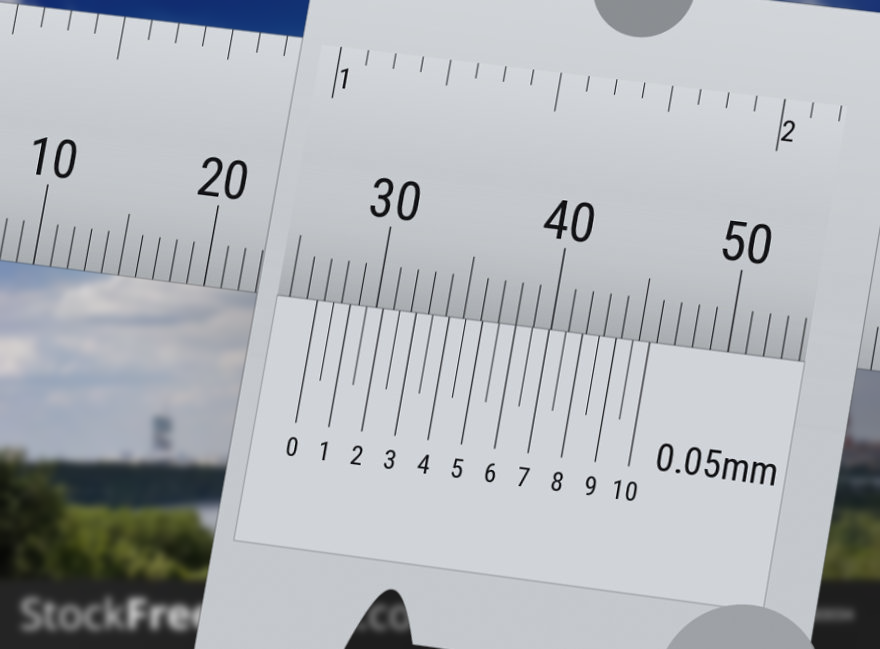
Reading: 26.6; mm
